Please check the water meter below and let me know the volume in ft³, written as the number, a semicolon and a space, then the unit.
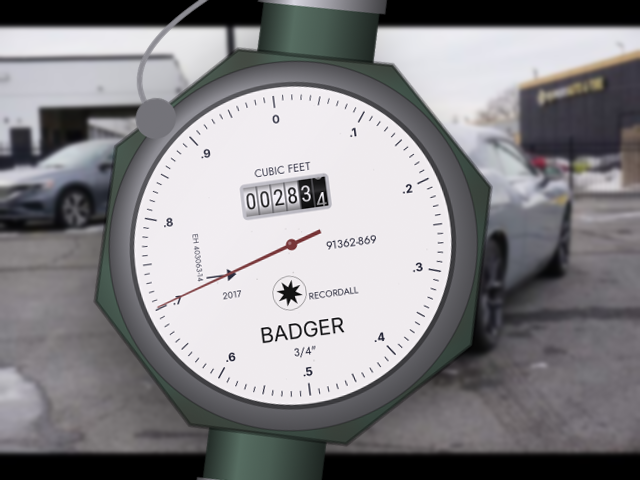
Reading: 2833.70; ft³
